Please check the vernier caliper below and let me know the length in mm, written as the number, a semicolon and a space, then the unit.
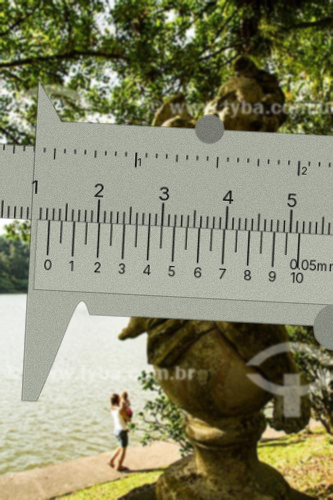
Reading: 12.4; mm
